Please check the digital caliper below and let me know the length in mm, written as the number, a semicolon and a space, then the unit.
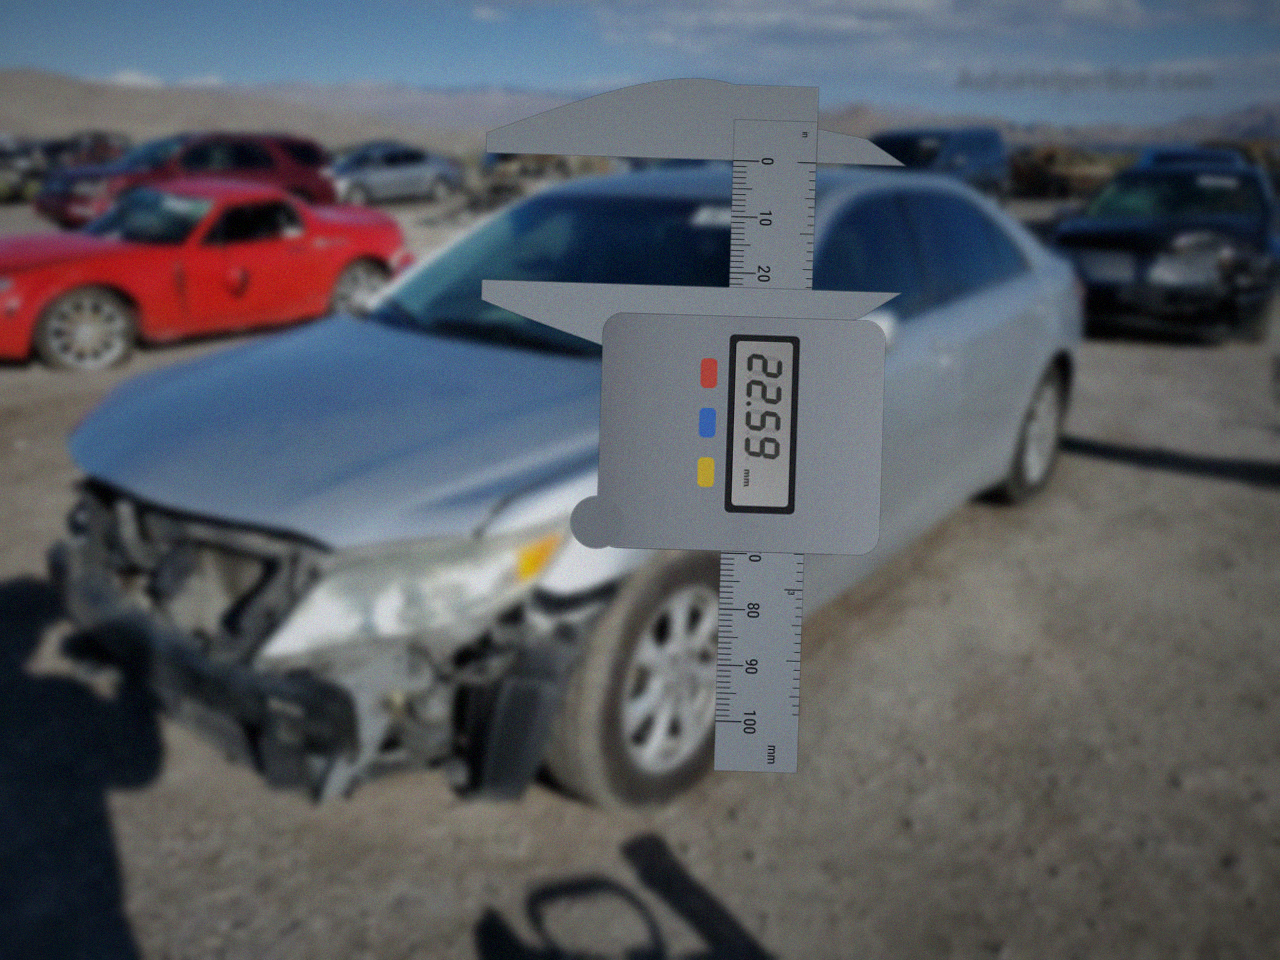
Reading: 22.59; mm
